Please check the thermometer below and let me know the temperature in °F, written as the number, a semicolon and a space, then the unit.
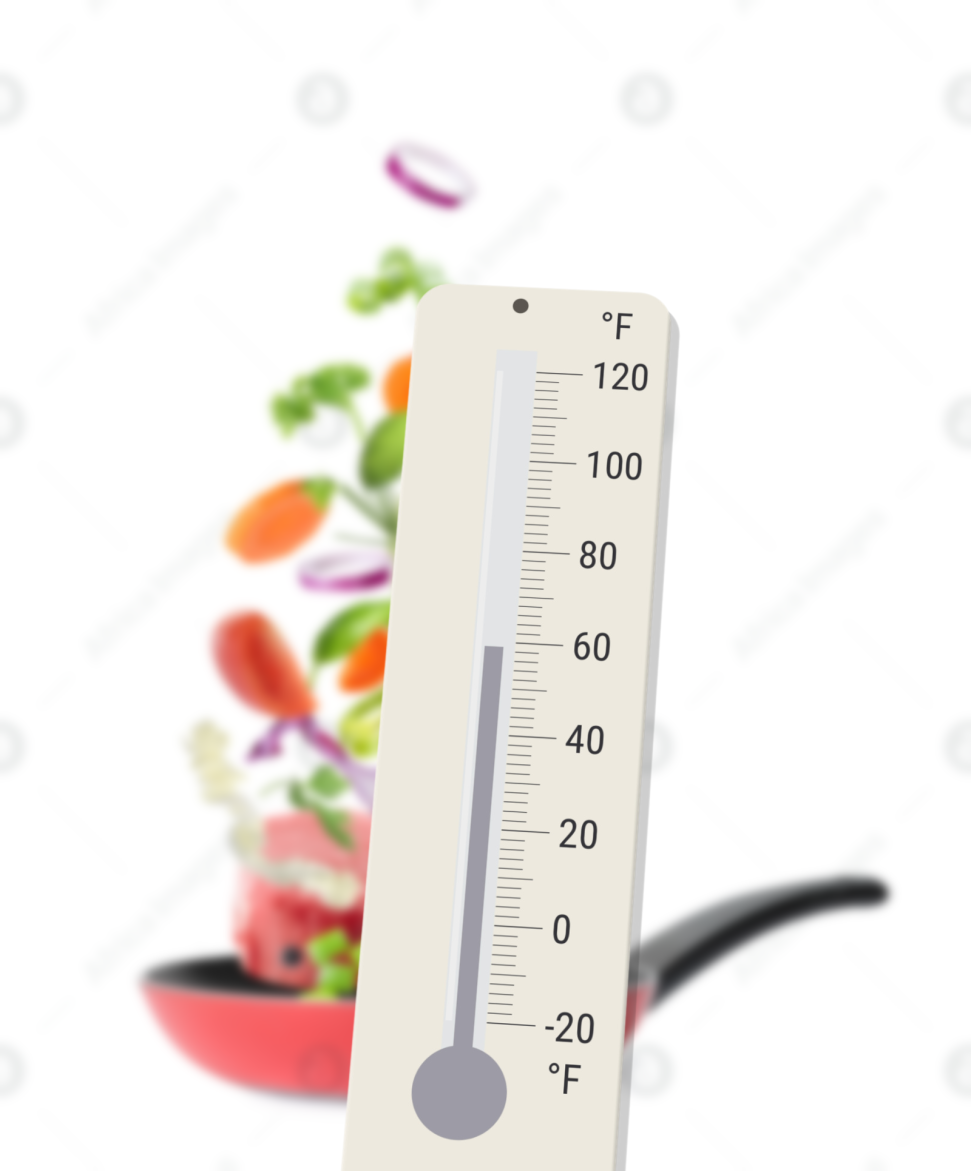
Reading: 59; °F
